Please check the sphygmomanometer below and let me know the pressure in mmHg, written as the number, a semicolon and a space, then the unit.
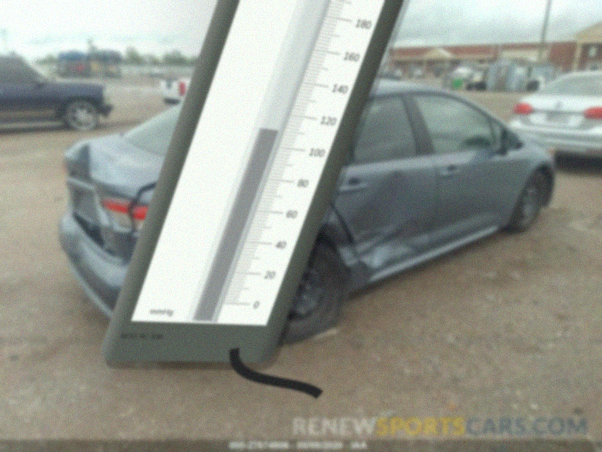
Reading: 110; mmHg
